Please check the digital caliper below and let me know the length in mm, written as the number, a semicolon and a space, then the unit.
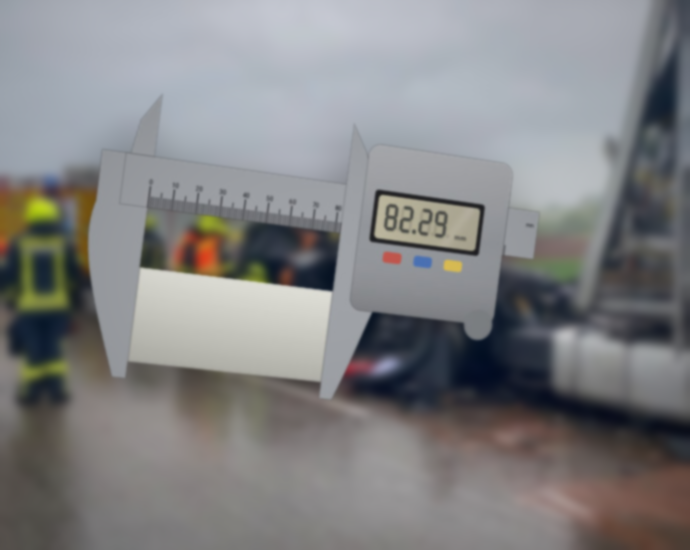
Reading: 82.29; mm
